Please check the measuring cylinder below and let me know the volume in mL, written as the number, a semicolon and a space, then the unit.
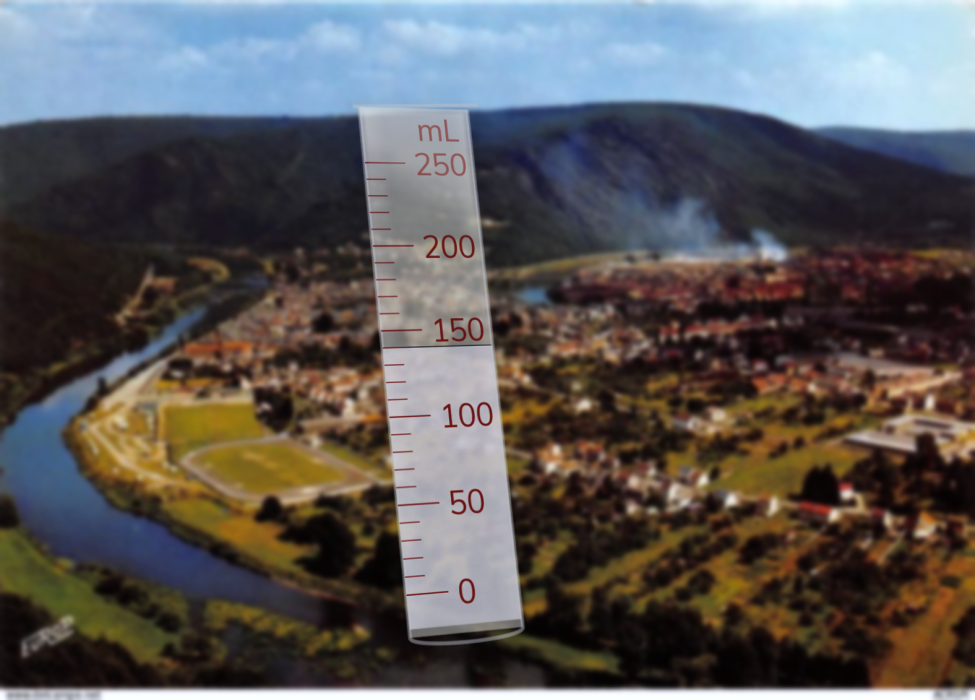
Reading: 140; mL
